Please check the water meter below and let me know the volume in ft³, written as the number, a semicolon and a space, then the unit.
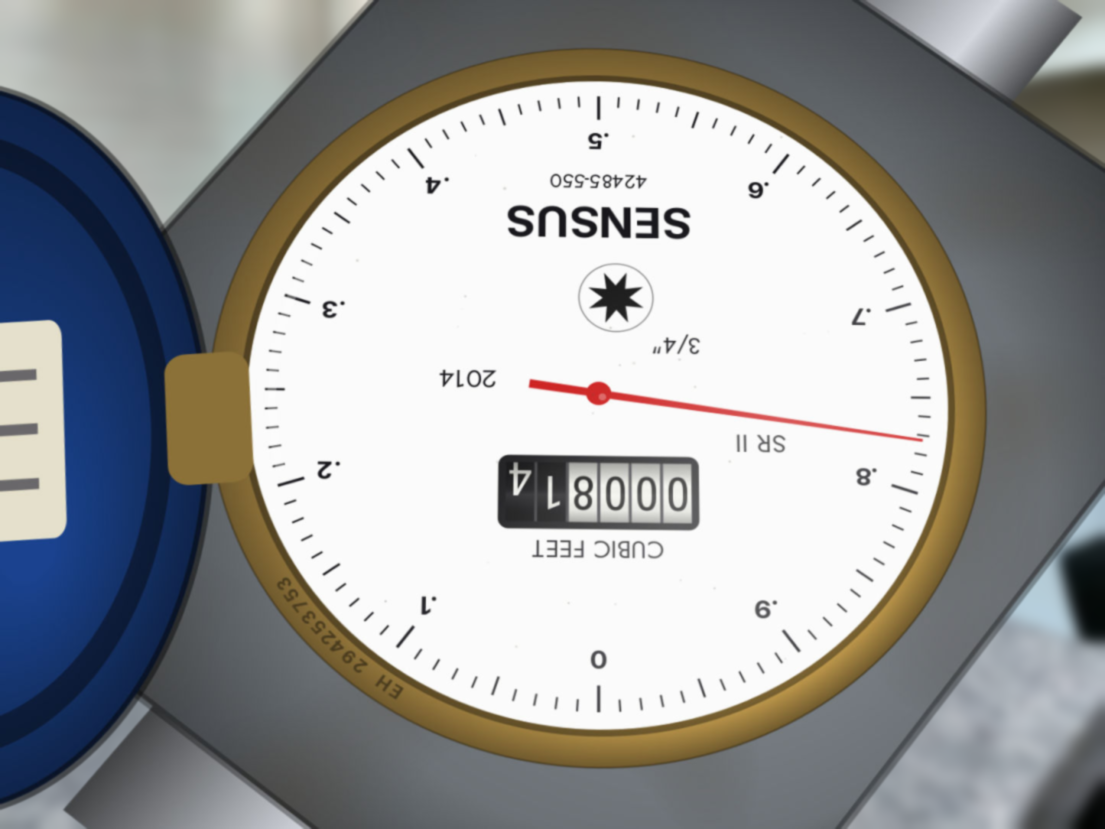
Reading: 813.77; ft³
